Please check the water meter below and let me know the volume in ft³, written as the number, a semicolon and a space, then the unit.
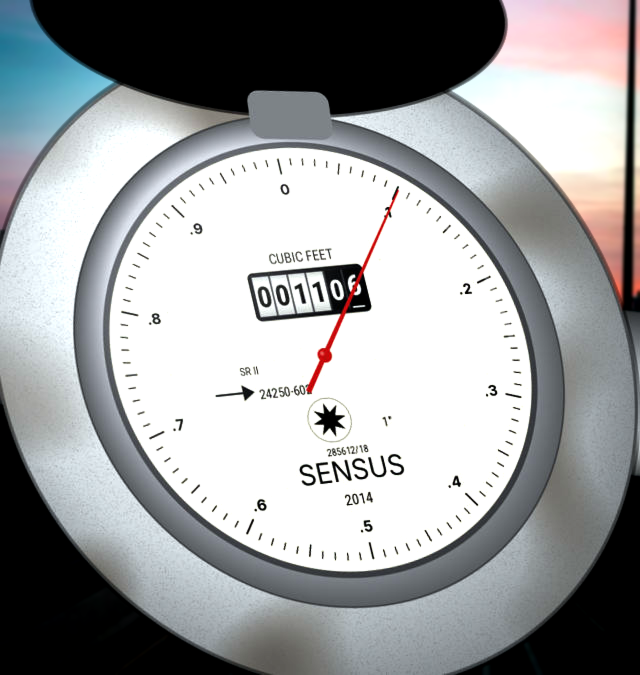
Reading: 1106.10; ft³
